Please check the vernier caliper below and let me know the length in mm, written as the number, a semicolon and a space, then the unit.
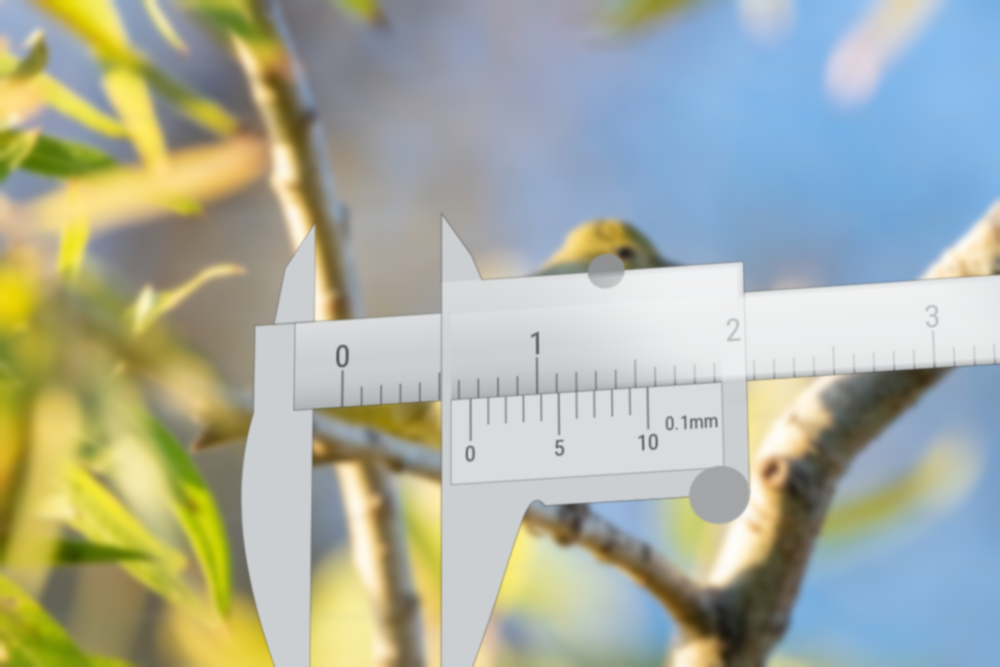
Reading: 6.6; mm
